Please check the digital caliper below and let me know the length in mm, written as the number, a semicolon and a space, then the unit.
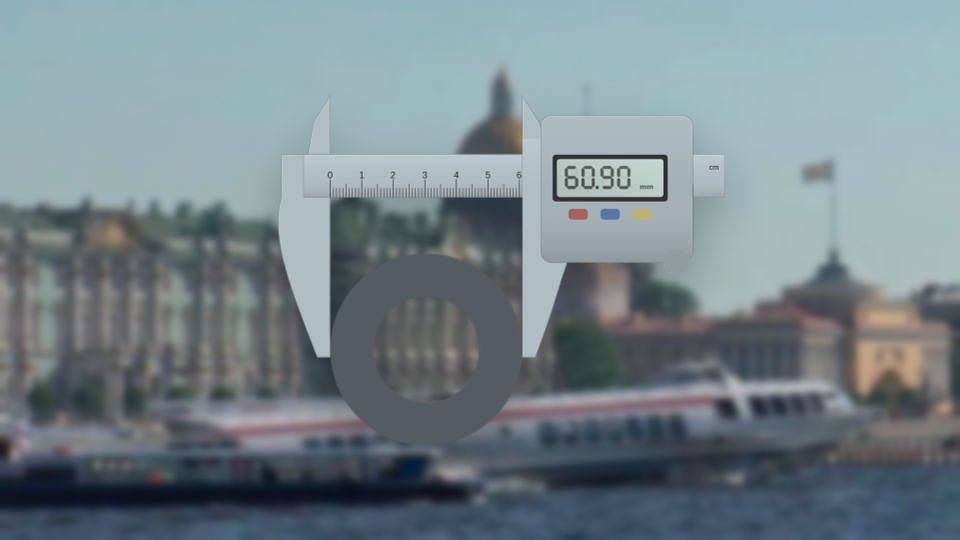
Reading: 60.90; mm
